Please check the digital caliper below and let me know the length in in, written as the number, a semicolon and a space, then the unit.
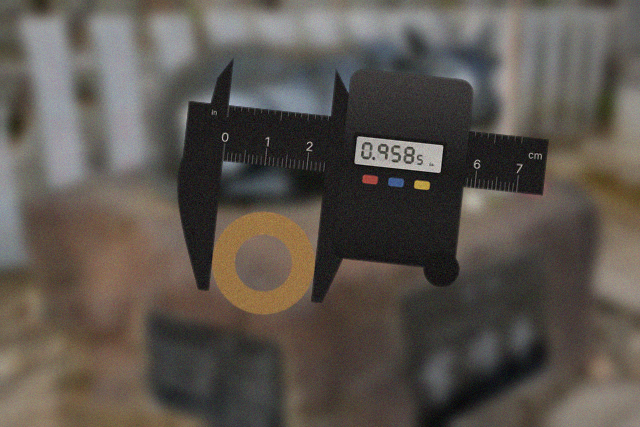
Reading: 0.9585; in
